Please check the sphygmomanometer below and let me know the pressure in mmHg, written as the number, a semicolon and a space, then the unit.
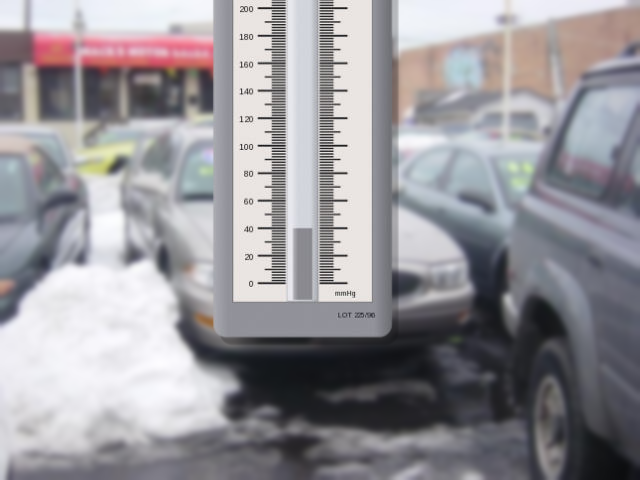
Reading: 40; mmHg
